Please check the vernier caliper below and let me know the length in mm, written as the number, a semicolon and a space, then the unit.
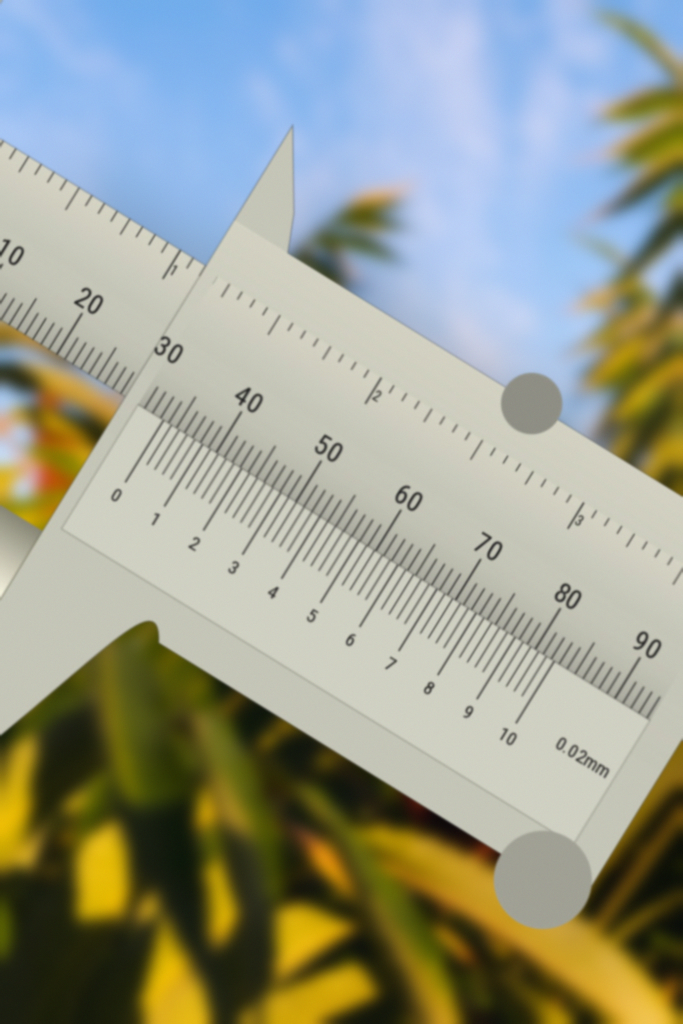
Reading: 33.4; mm
